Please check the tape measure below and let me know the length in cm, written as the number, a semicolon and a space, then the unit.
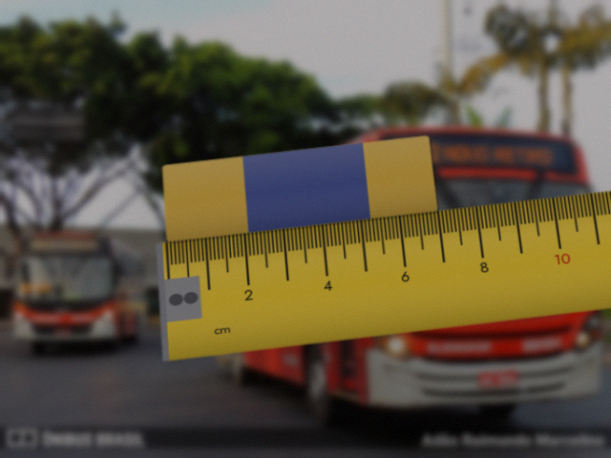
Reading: 7; cm
